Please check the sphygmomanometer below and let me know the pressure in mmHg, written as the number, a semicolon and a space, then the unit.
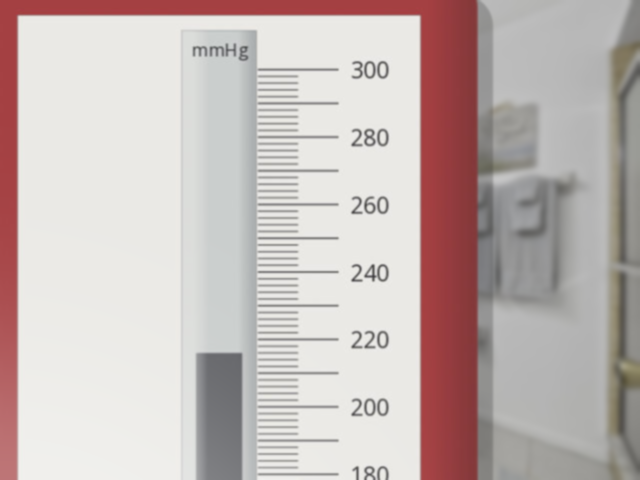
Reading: 216; mmHg
